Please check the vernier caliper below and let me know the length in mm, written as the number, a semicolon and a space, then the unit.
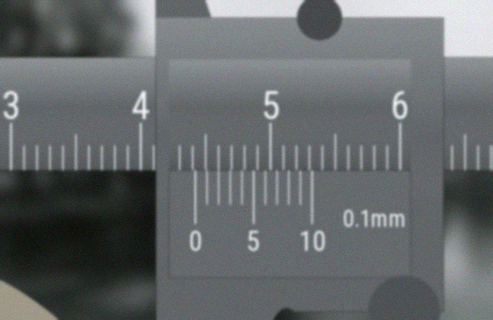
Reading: 44.2; mm
